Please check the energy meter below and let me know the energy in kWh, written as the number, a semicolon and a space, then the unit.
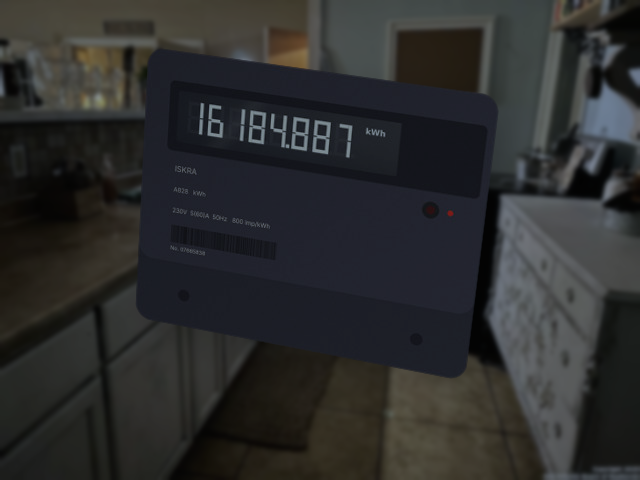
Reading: 16184.887; kWh
